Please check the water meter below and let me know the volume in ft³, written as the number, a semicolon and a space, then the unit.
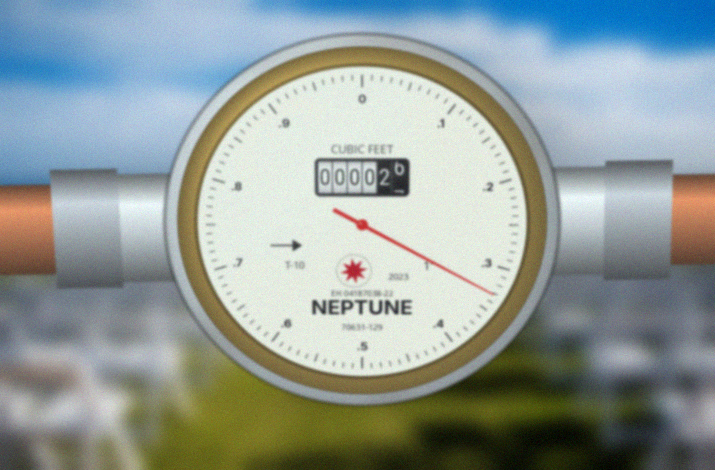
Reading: 26.33; ft³
